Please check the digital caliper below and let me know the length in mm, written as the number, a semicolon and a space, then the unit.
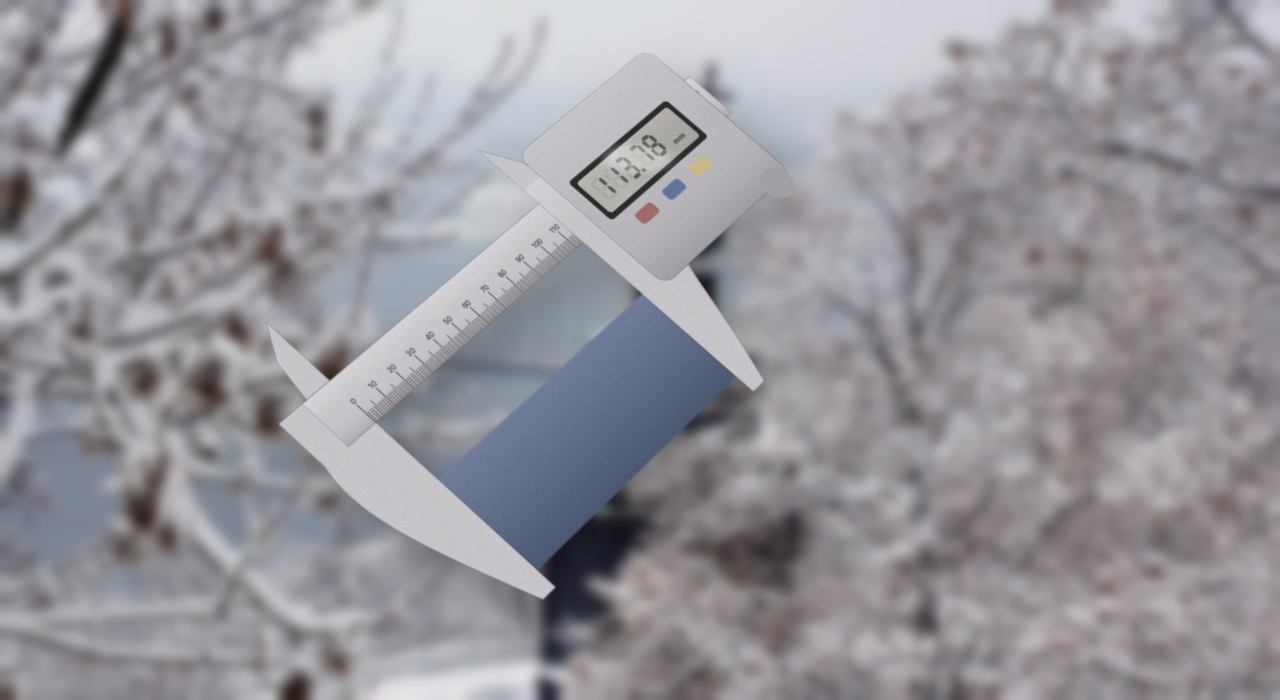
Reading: 113.78; mm
